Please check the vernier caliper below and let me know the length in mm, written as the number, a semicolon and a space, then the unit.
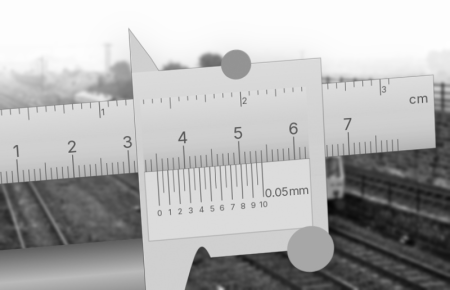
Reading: 35.0; mm
